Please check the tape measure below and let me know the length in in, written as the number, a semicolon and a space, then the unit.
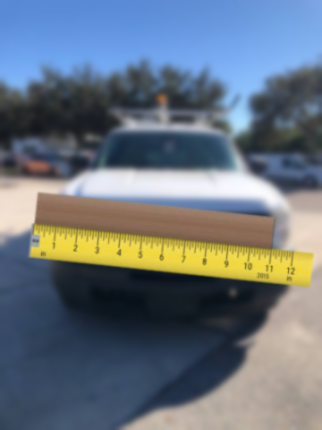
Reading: 11; in
